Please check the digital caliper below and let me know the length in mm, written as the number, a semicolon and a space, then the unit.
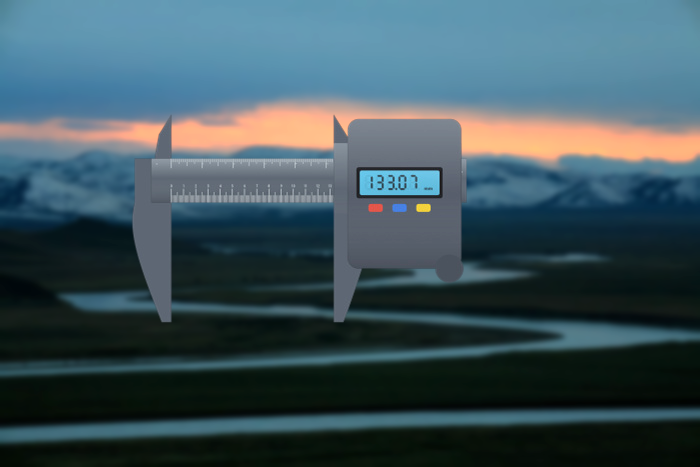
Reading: 133.07; mm
